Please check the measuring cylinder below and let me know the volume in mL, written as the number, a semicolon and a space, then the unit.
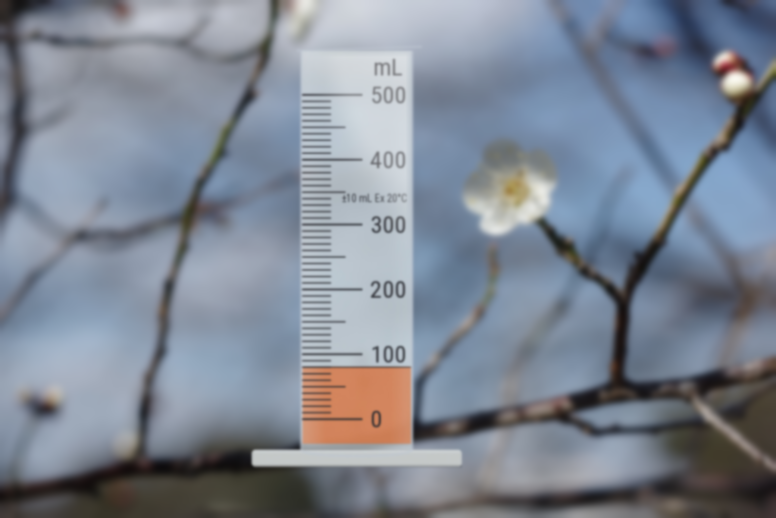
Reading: 80; mL
